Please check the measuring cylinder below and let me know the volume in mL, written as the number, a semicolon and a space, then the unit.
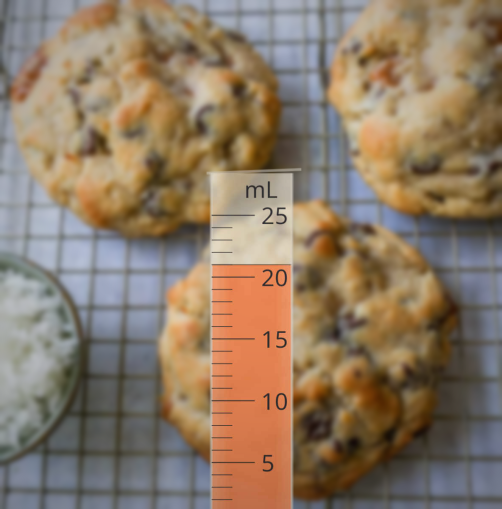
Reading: 21; mL
